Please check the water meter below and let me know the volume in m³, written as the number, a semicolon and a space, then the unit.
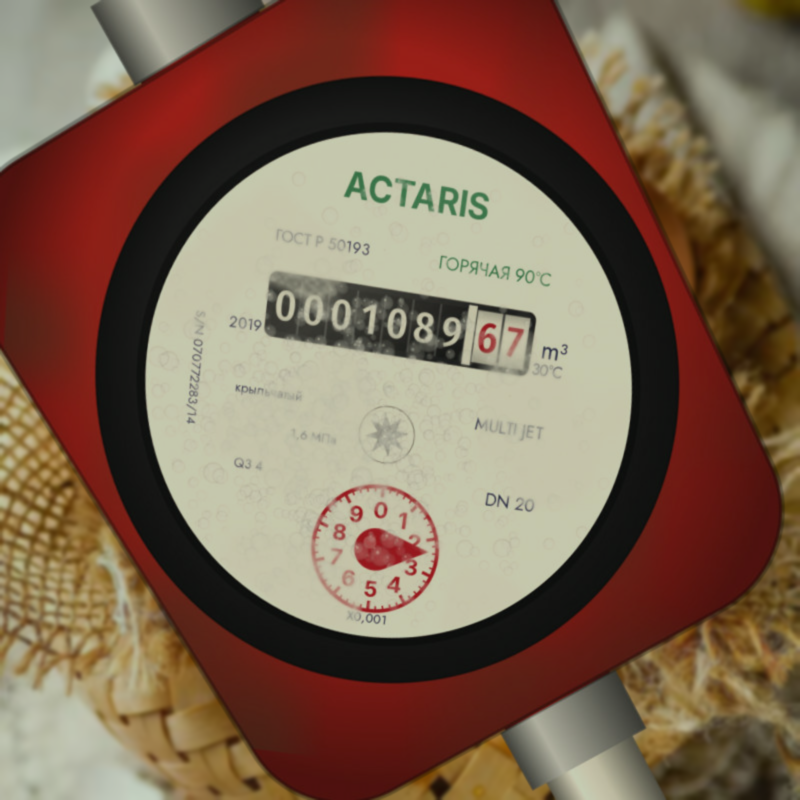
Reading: 1089.672; m³
